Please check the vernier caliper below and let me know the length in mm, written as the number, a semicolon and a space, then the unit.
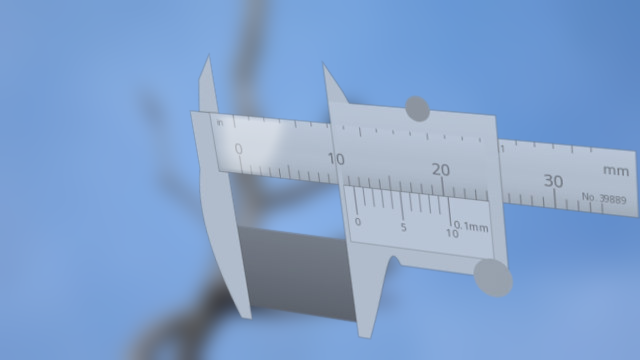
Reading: 11.4; mm
